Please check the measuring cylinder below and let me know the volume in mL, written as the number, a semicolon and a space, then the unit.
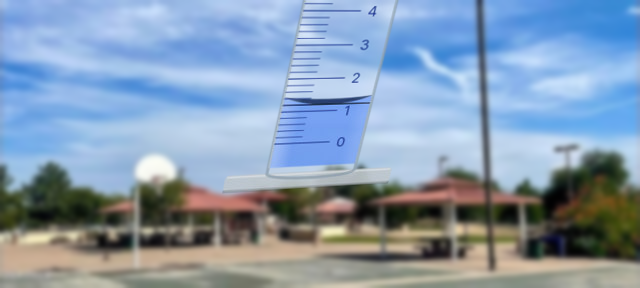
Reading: 1.2; mL
